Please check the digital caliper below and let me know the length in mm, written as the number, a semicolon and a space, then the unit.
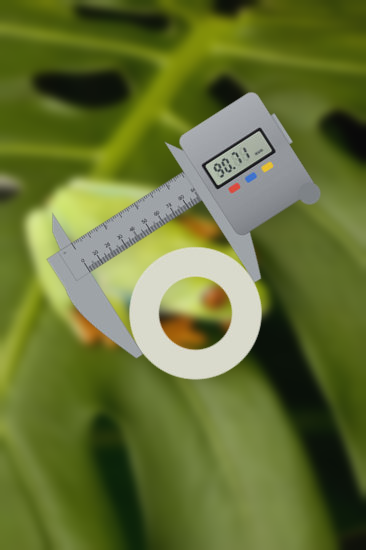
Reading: 90.71; mm
